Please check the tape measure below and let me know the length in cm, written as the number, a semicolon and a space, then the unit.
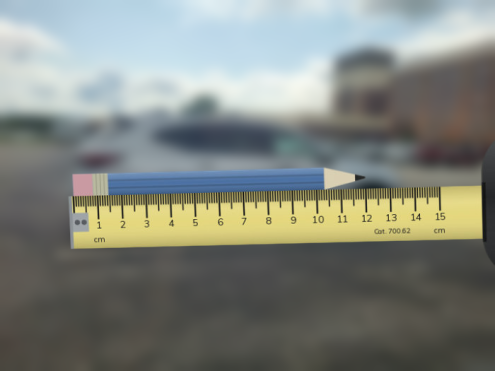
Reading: 12; cm
